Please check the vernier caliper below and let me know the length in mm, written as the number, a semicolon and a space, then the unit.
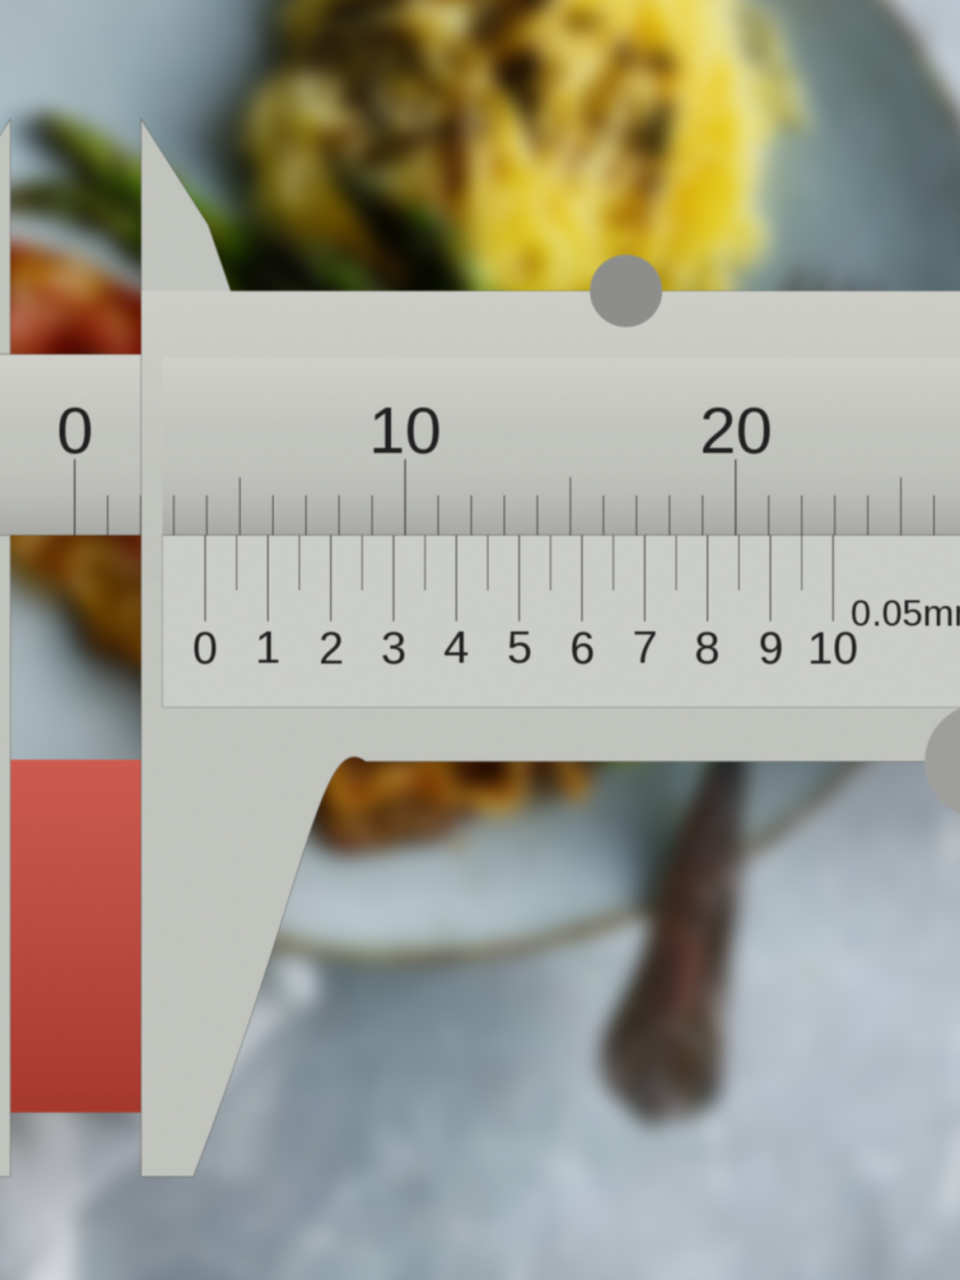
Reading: 3.95; mm
